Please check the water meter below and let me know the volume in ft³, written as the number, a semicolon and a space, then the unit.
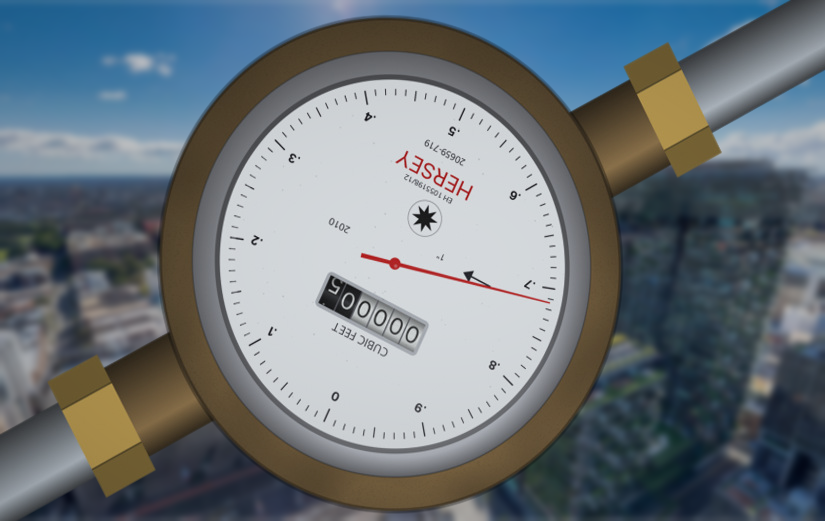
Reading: 4.71; ft³
